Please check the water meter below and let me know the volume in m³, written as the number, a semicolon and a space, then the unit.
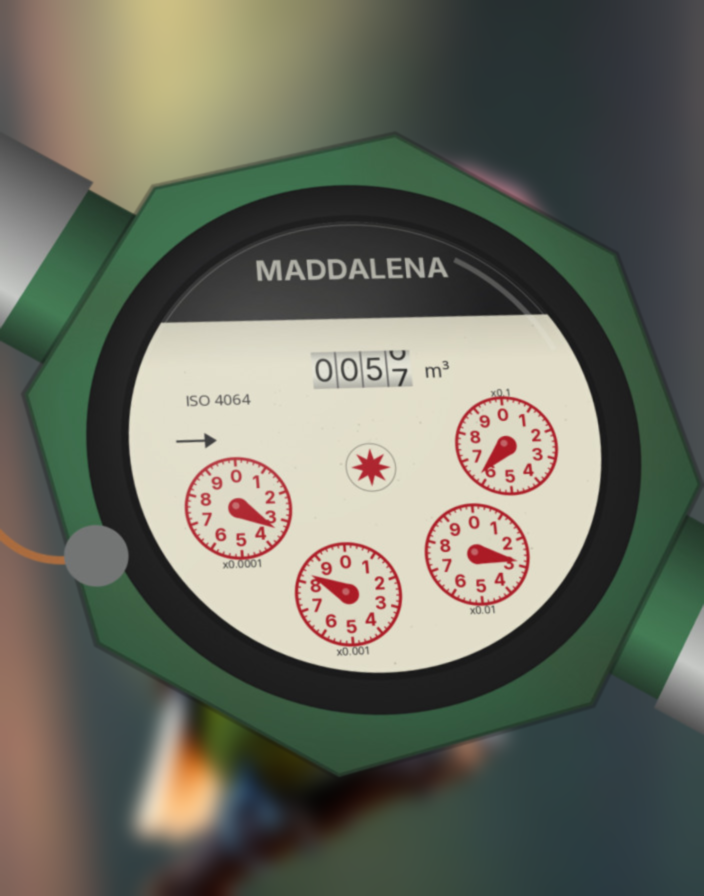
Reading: 56.6283; m³
